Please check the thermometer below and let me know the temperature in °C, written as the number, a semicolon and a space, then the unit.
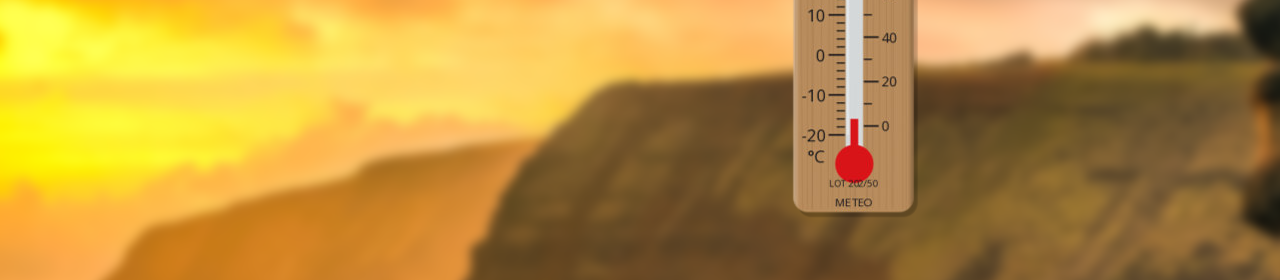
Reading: -16; °C
